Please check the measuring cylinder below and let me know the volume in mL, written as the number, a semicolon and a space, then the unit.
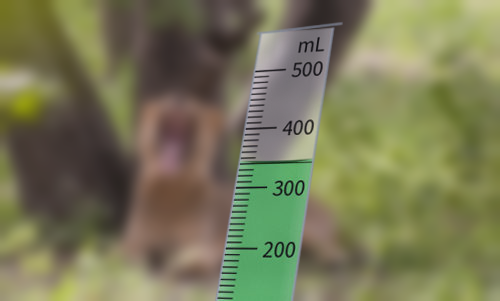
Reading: 340; mL
